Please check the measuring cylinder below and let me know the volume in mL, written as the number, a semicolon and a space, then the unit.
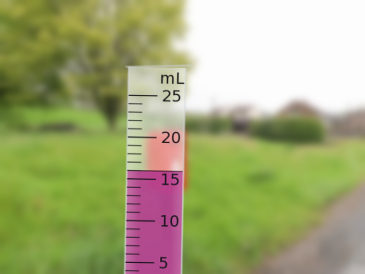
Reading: 16; mL
